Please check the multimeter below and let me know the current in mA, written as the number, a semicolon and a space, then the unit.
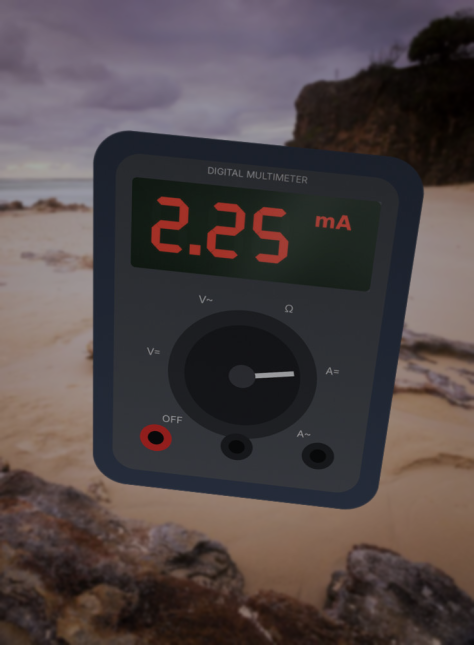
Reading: 2.25; mA
